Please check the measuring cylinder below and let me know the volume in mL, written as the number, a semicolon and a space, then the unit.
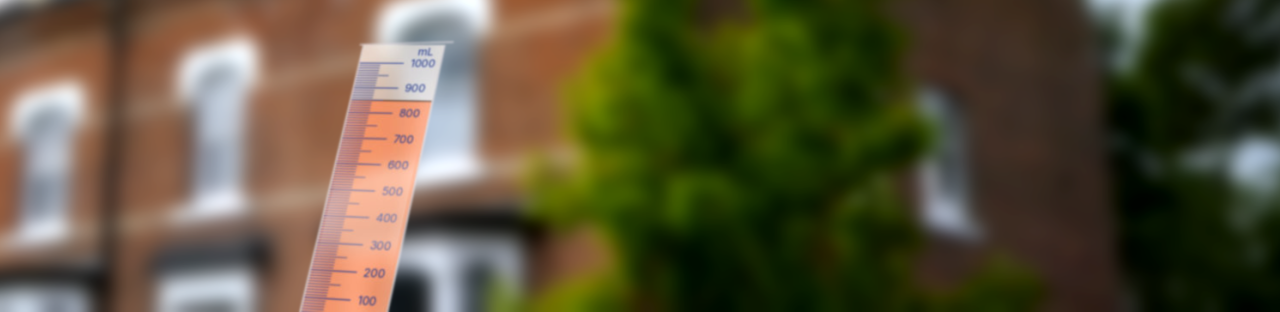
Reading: 850; mL
